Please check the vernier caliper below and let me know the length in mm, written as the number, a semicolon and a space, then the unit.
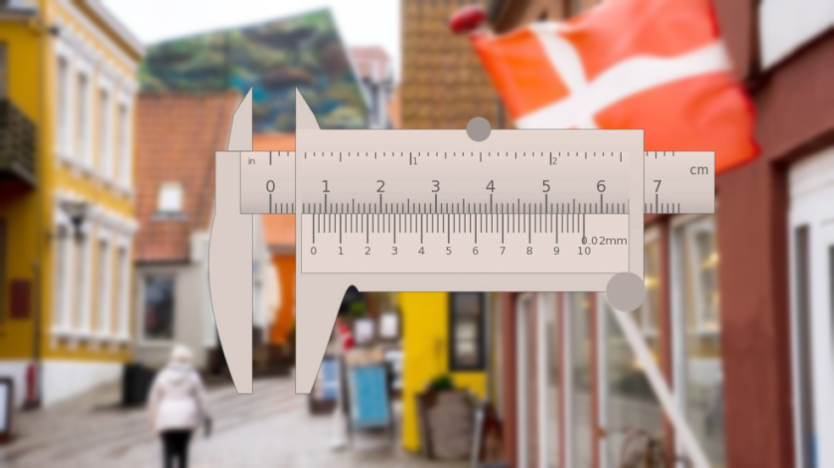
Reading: 7.8; mm
